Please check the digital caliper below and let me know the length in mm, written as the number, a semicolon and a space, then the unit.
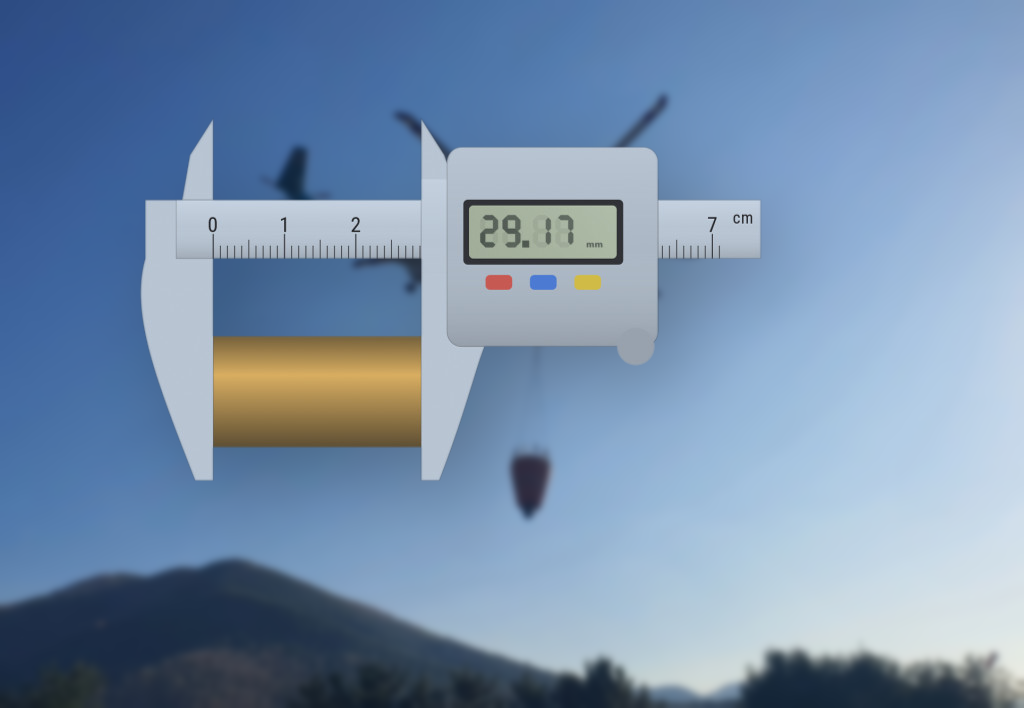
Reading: 29.17; mm
